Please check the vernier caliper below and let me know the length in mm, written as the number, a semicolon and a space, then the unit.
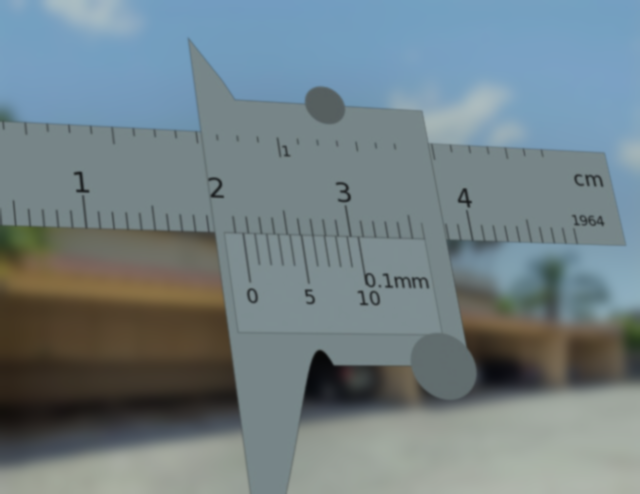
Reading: 21.6; mm
